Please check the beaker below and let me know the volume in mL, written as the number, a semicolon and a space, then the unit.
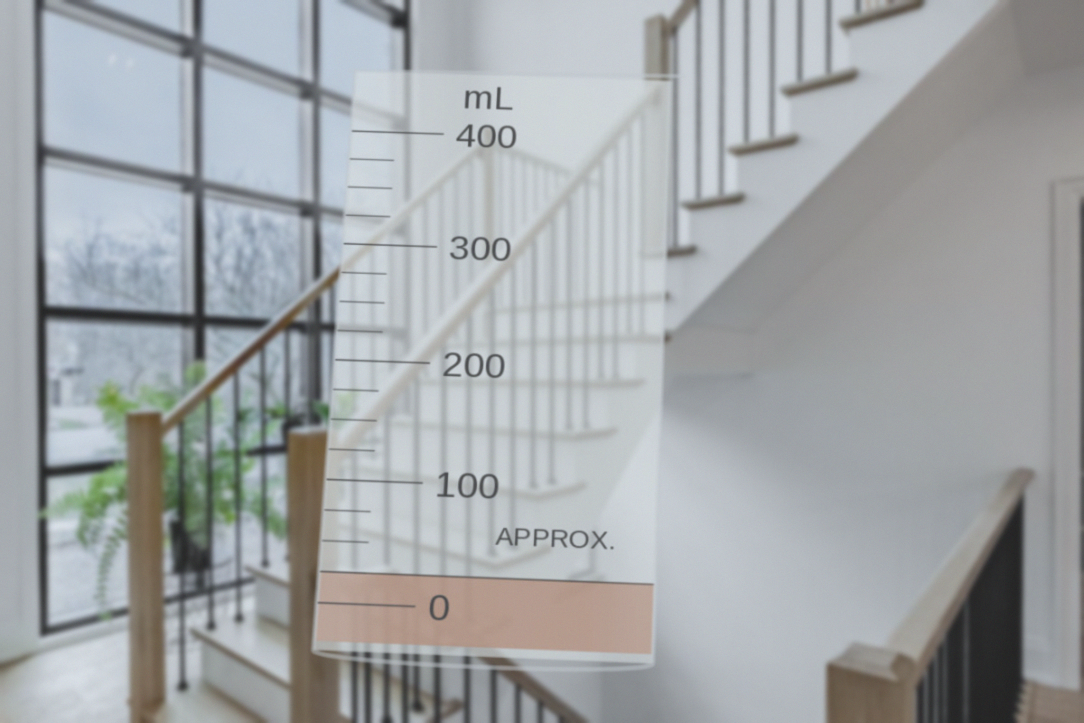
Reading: 25; mL
